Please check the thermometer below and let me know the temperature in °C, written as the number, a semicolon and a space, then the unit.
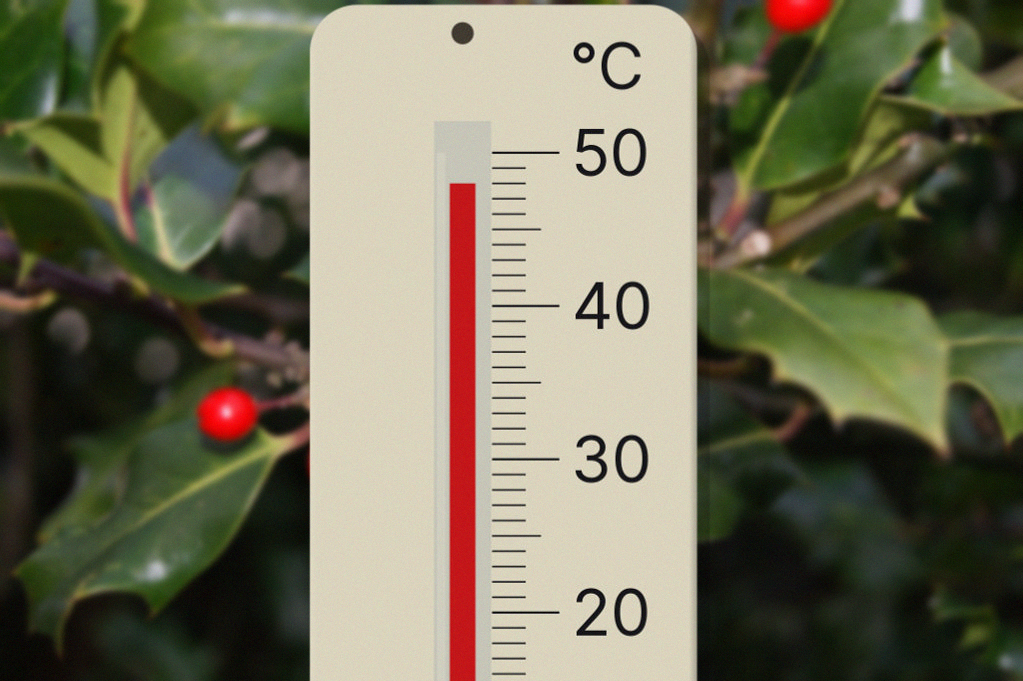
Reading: 48; °C
